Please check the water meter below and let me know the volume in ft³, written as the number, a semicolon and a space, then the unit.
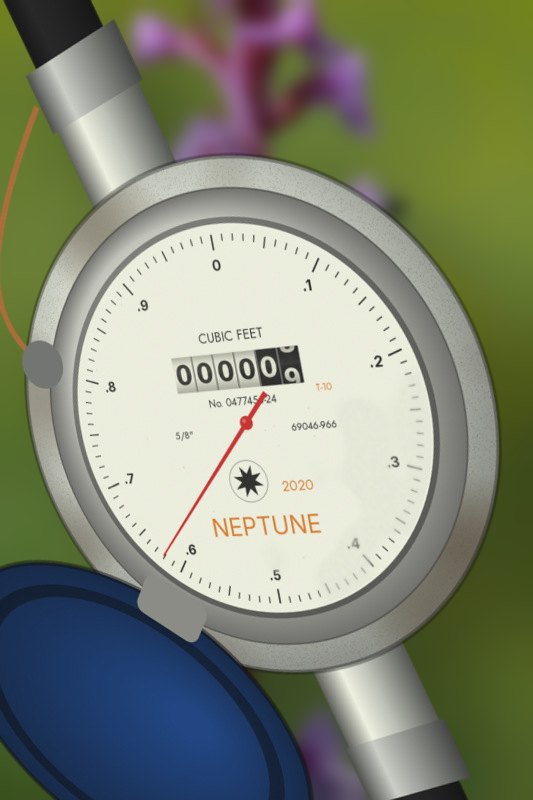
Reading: 8.62; ft³
